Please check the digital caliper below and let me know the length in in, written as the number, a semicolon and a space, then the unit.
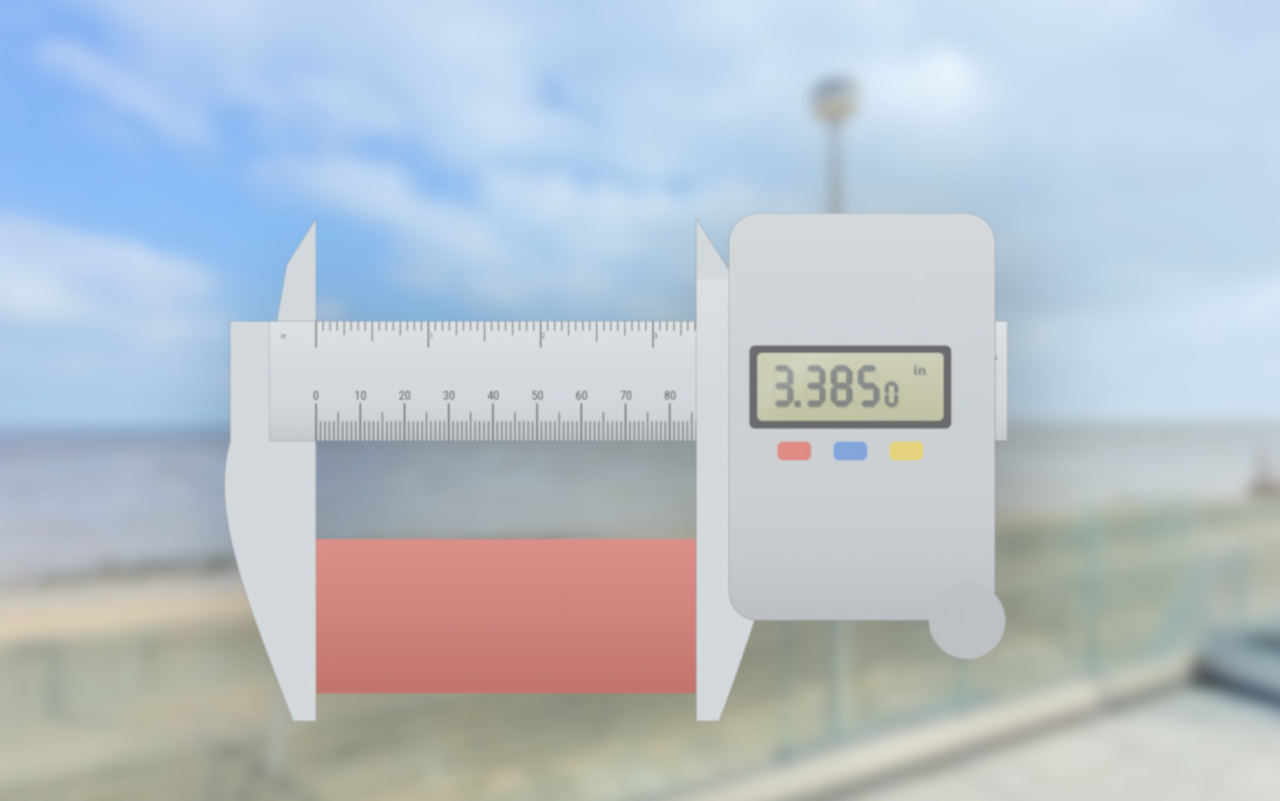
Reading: 3.3850; in
